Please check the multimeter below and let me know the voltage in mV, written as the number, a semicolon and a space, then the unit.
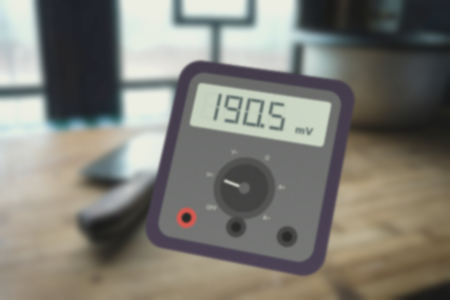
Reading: 190.5; mV
